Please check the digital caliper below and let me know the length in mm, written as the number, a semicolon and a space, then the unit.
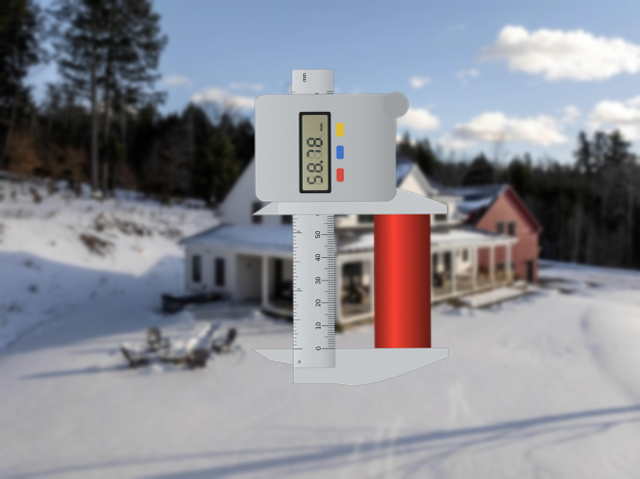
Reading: 58.78; mm
